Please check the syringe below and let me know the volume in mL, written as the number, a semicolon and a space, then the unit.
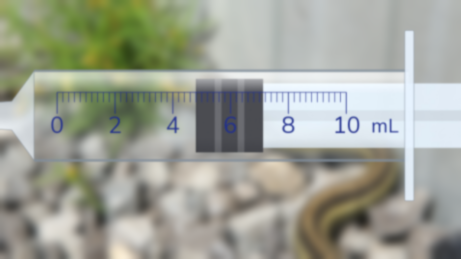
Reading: 4.8; mL
